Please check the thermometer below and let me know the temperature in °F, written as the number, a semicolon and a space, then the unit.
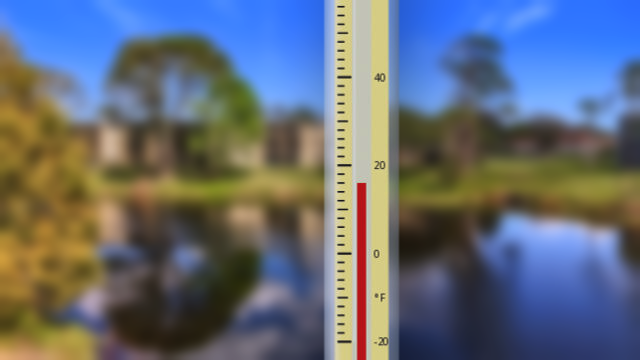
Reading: 16; °F
